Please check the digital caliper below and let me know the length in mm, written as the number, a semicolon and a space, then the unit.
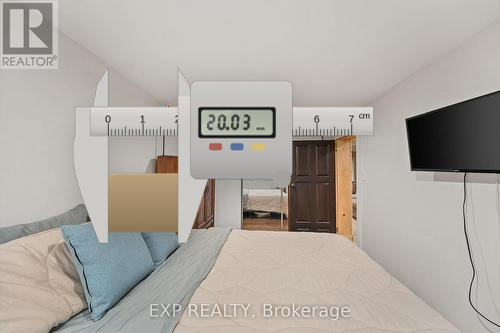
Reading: 20.03; mm
